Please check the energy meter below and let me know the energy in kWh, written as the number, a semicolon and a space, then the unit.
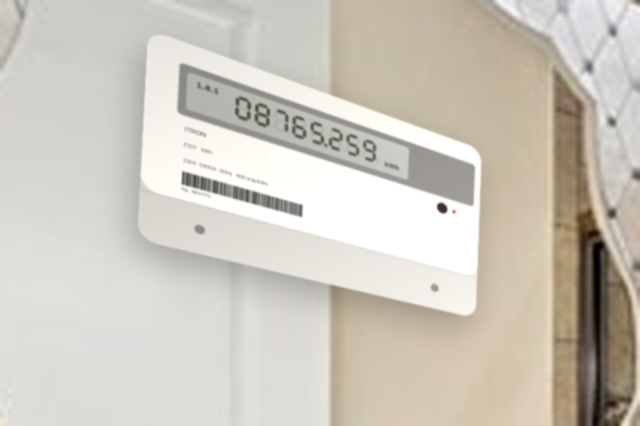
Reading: 8765.259; kWh
